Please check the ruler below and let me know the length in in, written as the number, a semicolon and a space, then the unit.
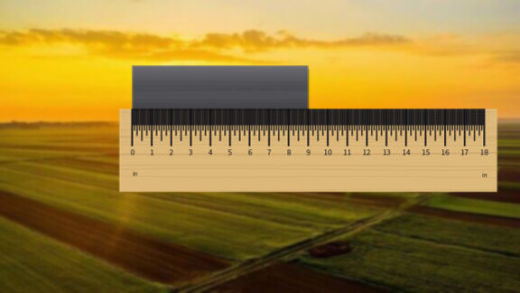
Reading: 9; in
